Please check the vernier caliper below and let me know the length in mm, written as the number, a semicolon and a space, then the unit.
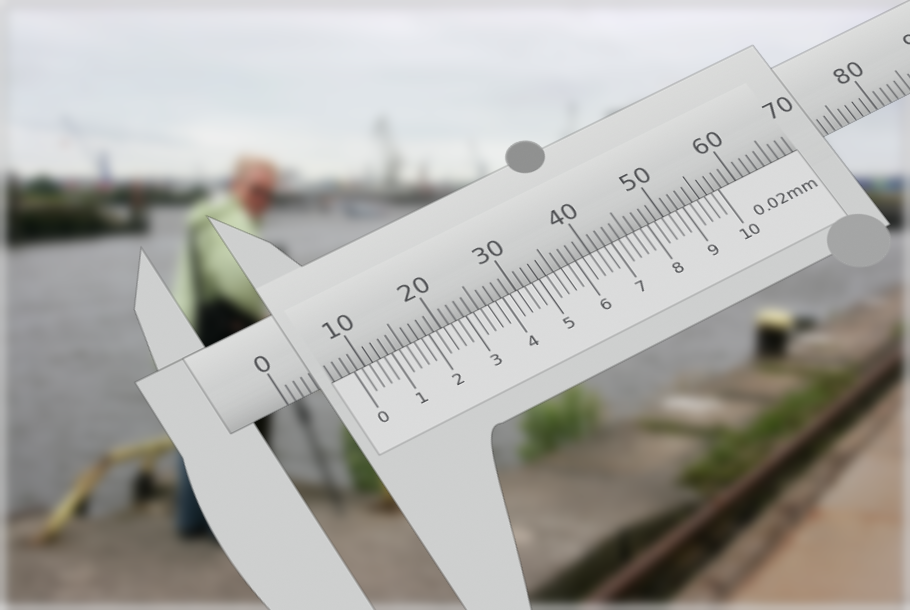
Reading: 8.6; mm
